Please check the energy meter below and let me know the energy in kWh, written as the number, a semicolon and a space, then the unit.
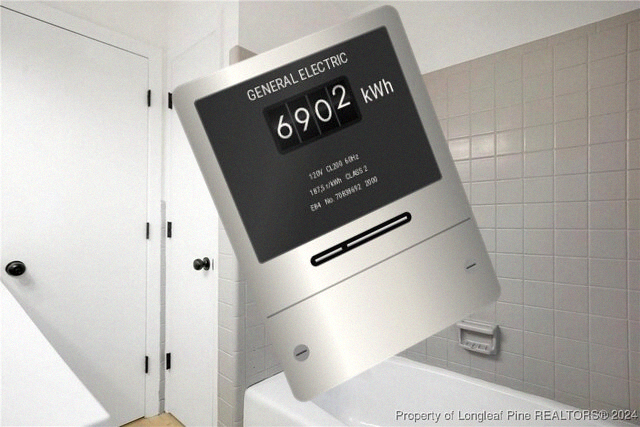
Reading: 6902; kWh
